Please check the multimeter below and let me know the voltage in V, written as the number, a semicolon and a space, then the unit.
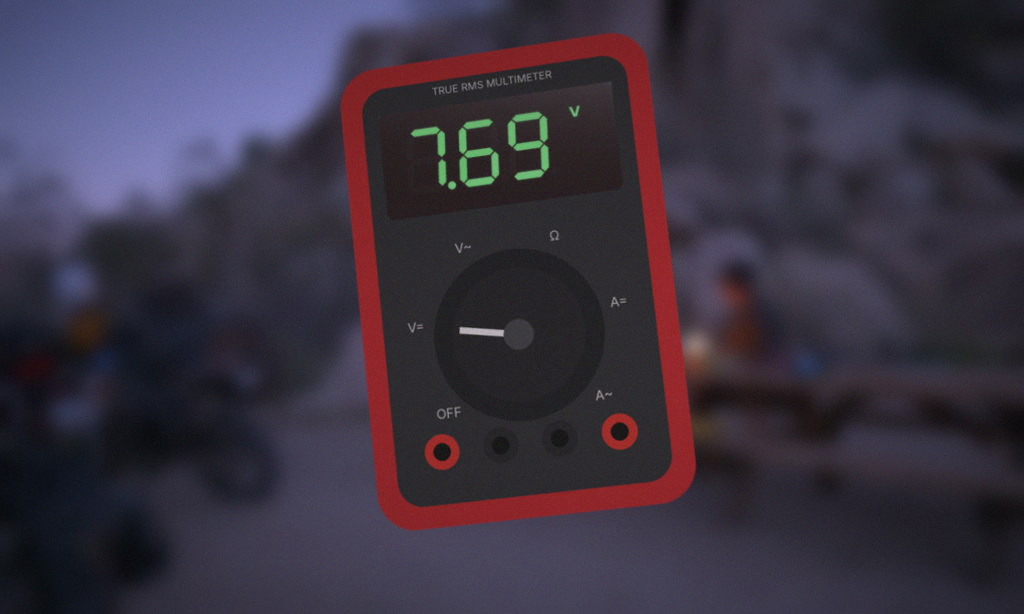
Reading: 7.69; V
